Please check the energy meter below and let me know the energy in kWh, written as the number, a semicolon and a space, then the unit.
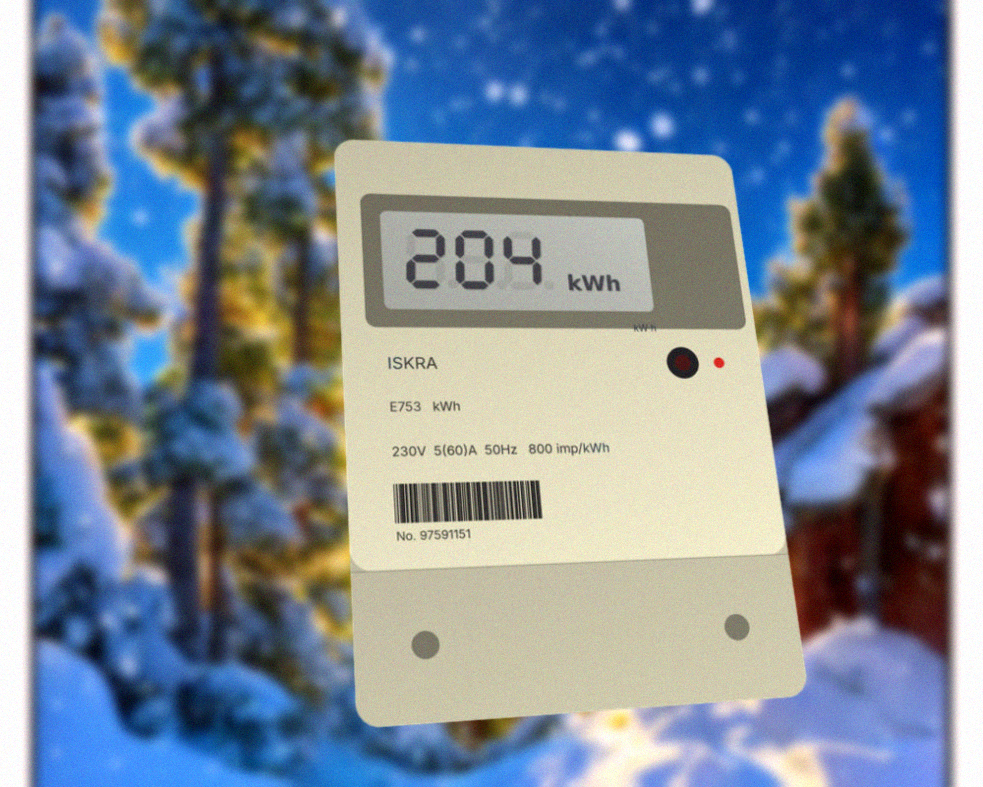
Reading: 204; kWh
